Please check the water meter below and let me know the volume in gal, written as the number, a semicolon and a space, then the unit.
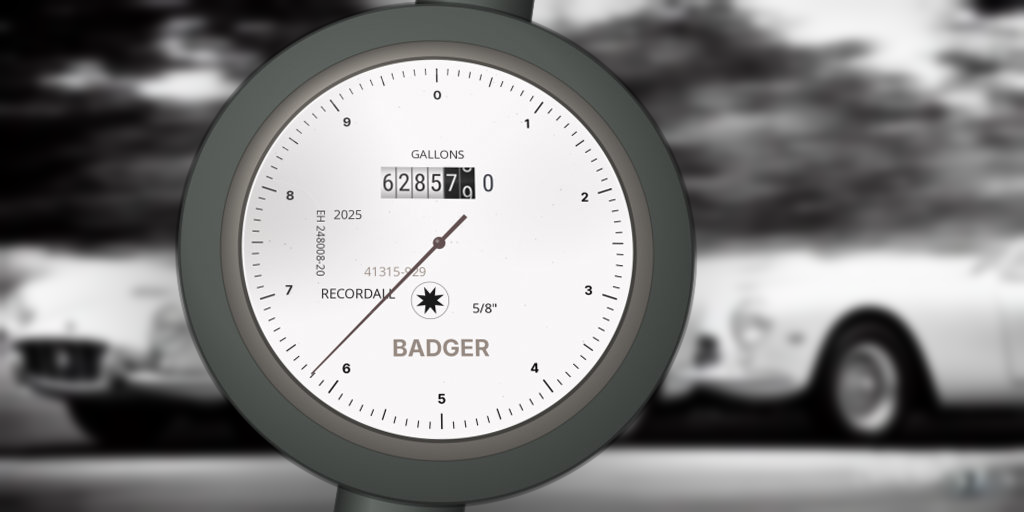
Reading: 6285786.2; gal
